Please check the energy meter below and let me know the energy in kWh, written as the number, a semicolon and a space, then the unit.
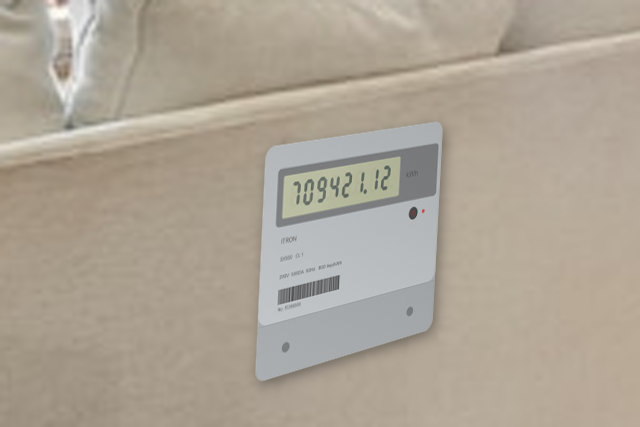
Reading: 709421.12; kWh
